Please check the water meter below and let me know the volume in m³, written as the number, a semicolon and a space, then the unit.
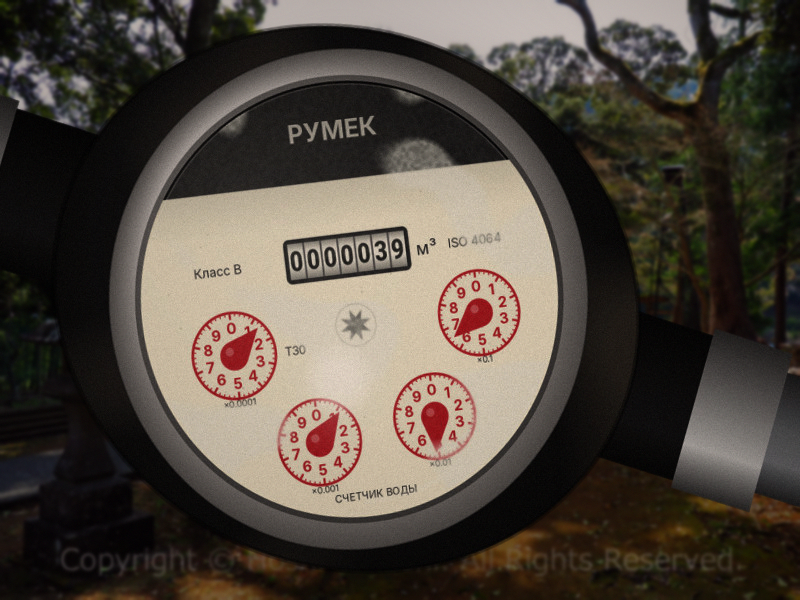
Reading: 39.6511; m³
